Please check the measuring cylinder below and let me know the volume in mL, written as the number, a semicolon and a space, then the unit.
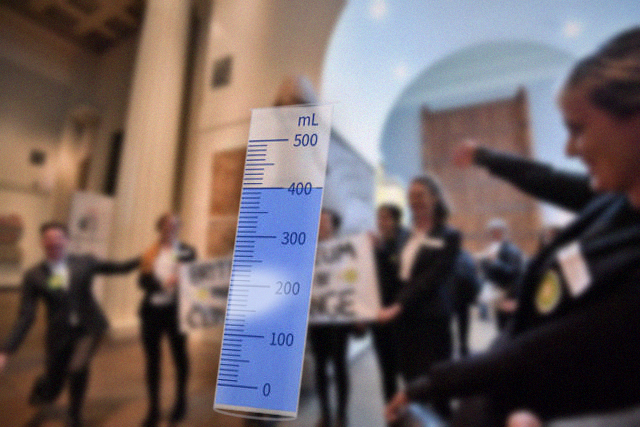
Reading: 400; mL
